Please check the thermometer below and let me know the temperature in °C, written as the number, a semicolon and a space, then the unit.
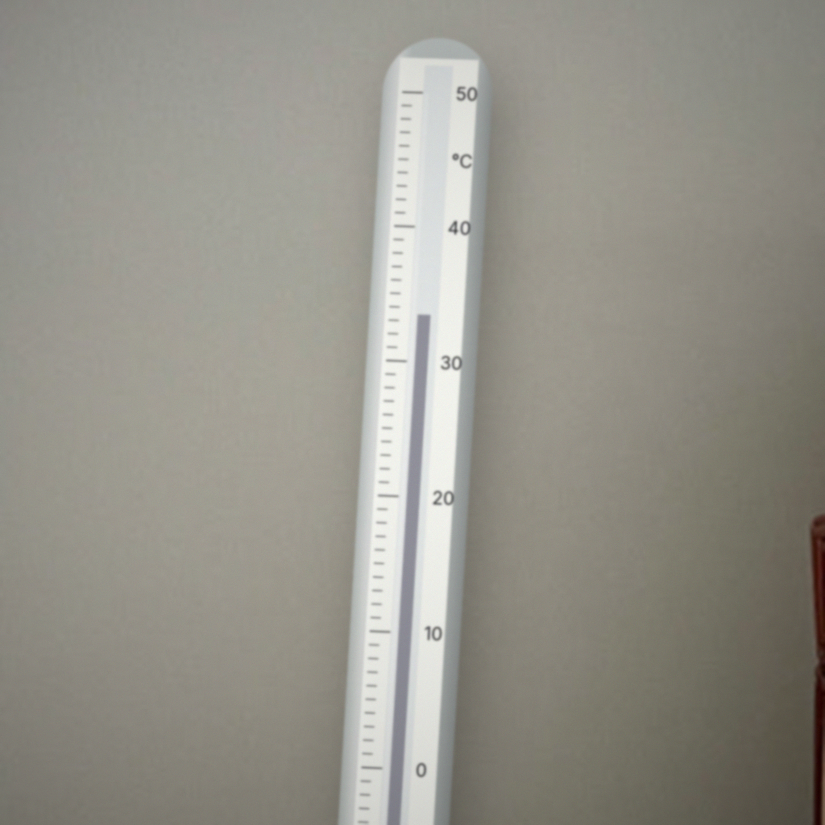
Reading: 33.5; °C
